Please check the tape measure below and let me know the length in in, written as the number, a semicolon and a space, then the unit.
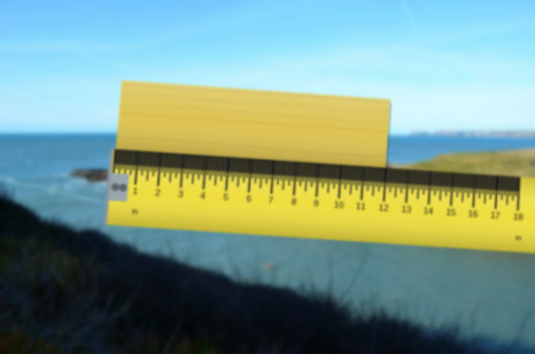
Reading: 12; in
